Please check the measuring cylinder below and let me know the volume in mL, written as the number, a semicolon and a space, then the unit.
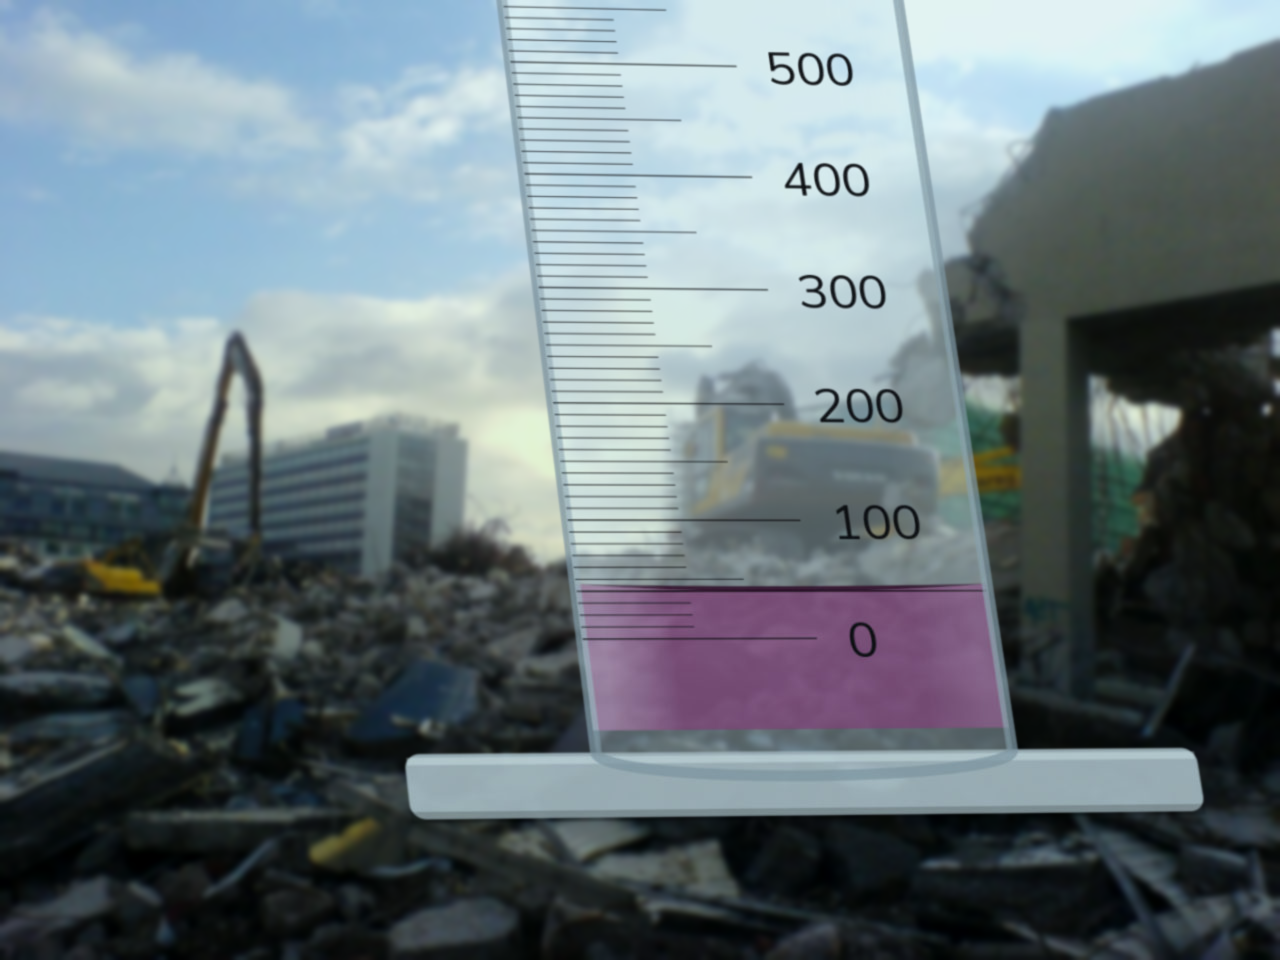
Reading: 40; mL
